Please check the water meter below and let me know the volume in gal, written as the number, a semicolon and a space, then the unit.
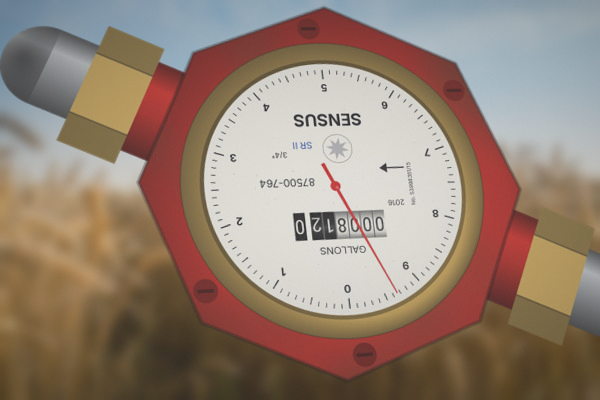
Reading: 8119.3; gal
